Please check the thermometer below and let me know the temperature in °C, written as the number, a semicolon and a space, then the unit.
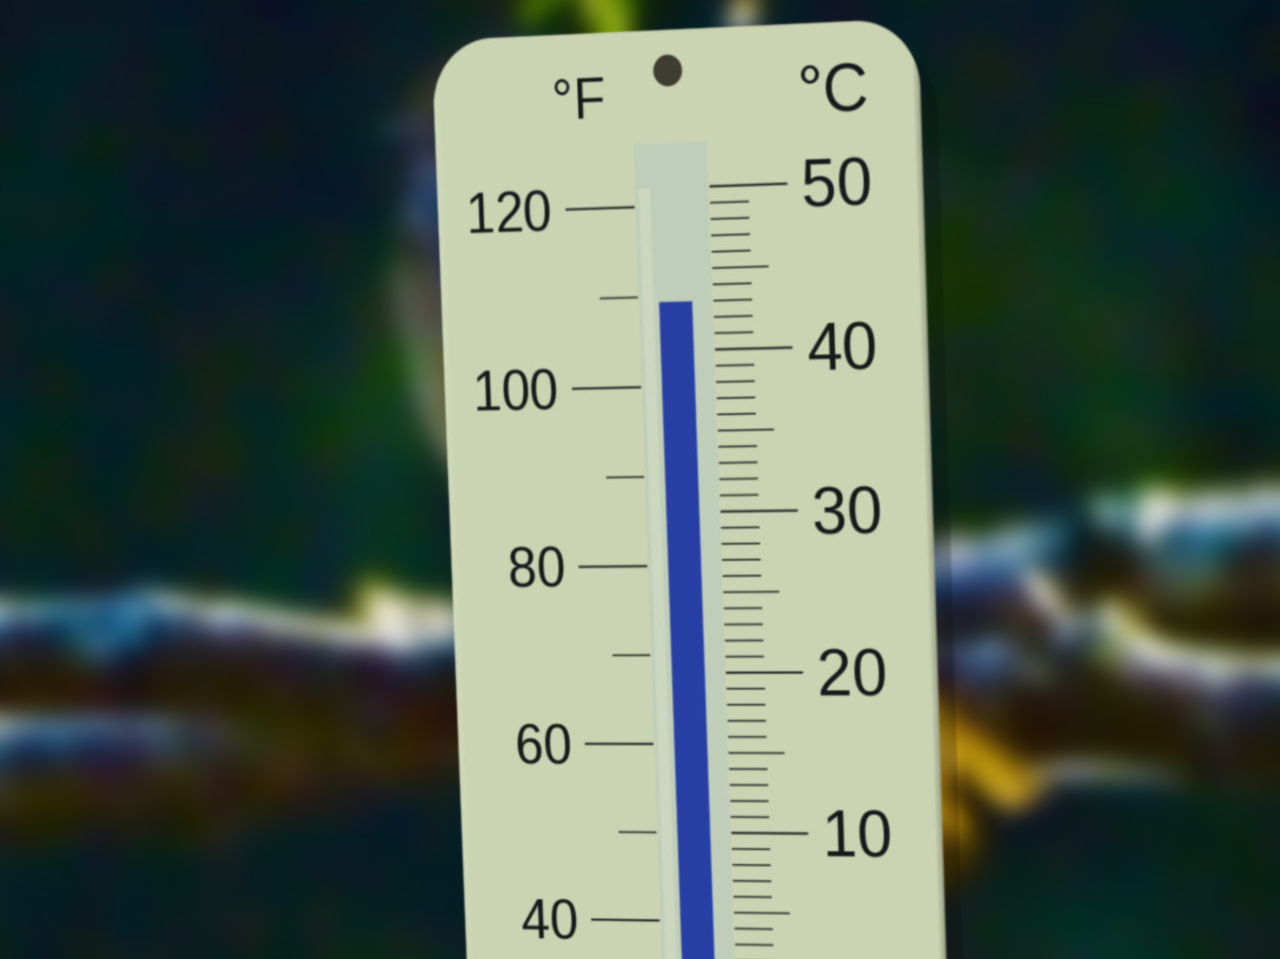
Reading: 43; °C
